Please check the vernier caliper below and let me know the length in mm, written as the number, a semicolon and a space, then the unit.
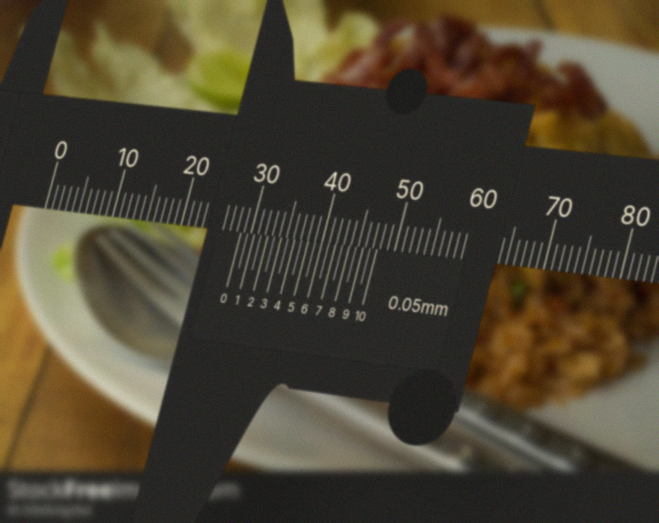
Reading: 28.6; mm
